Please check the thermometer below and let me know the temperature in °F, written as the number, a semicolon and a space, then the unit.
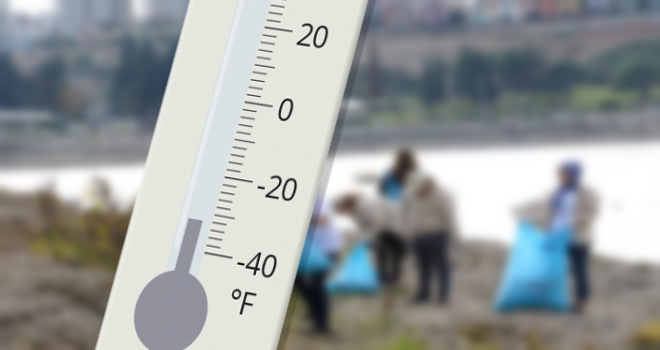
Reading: -32; °F
